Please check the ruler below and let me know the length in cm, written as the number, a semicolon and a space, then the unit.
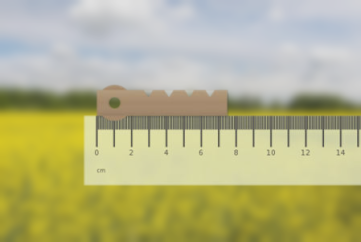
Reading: 7.5; cm
